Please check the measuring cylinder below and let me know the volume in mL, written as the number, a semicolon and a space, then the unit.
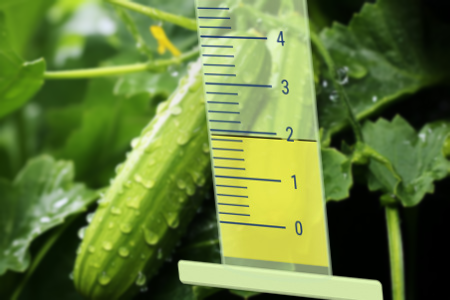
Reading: 1.9; mL
